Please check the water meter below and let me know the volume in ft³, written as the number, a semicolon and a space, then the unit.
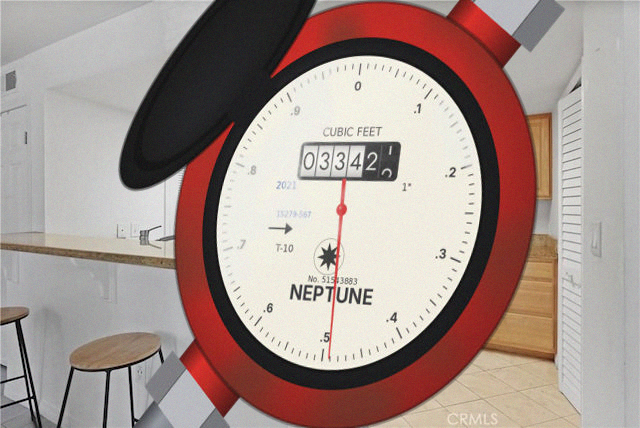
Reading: 33421.49; ft³
